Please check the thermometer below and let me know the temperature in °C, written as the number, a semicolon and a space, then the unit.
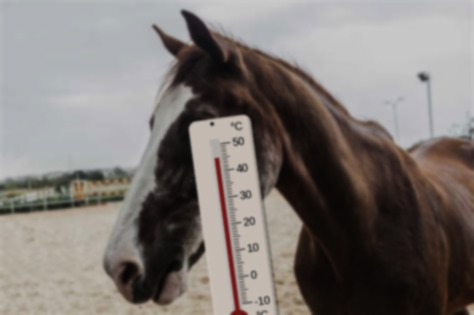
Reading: 45; °C
